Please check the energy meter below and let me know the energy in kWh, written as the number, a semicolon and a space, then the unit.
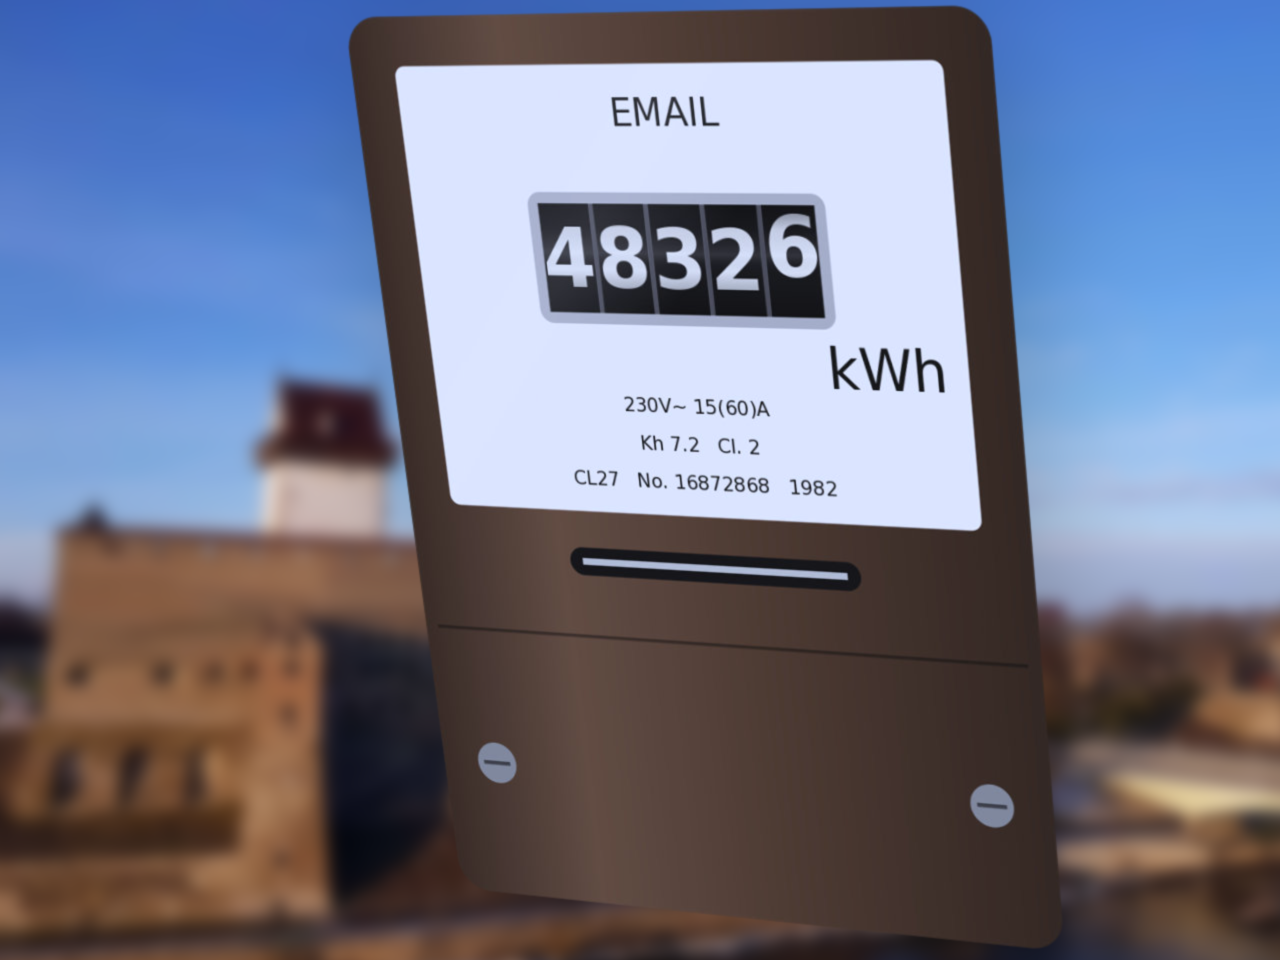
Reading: 48326; kWh
